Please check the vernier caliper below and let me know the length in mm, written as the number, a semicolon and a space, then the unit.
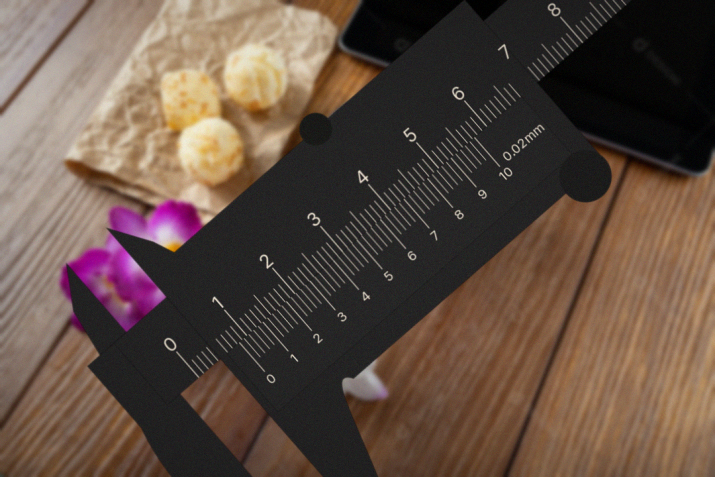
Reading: 8.4; mm
